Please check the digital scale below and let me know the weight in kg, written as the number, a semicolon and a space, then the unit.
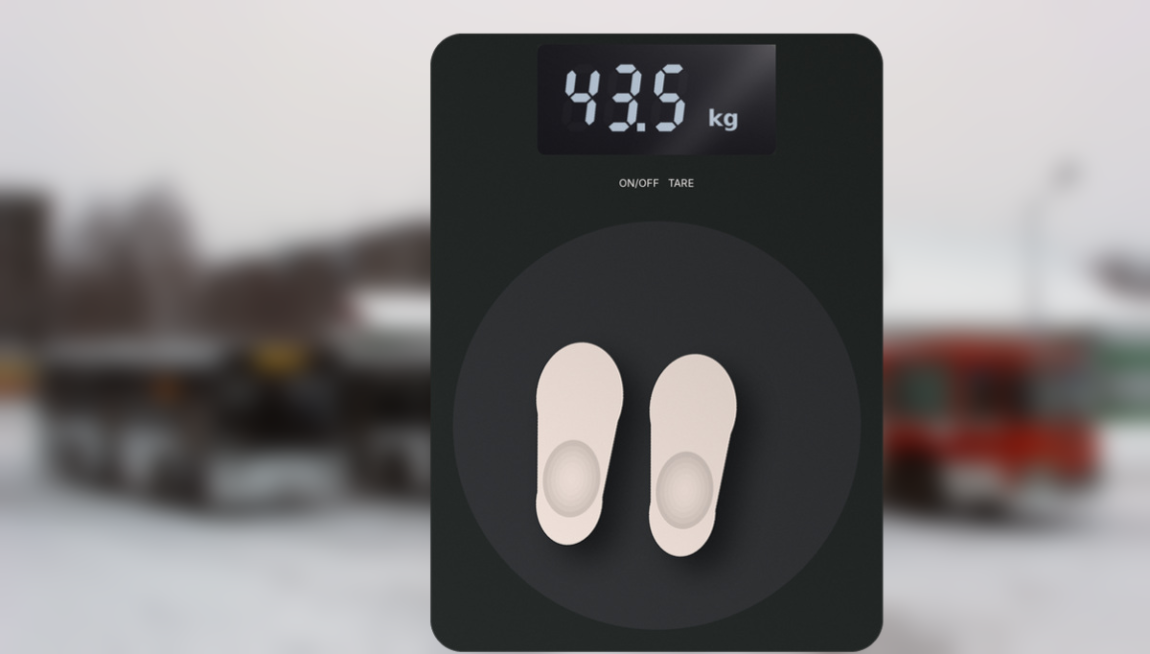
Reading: 43.5; kg
